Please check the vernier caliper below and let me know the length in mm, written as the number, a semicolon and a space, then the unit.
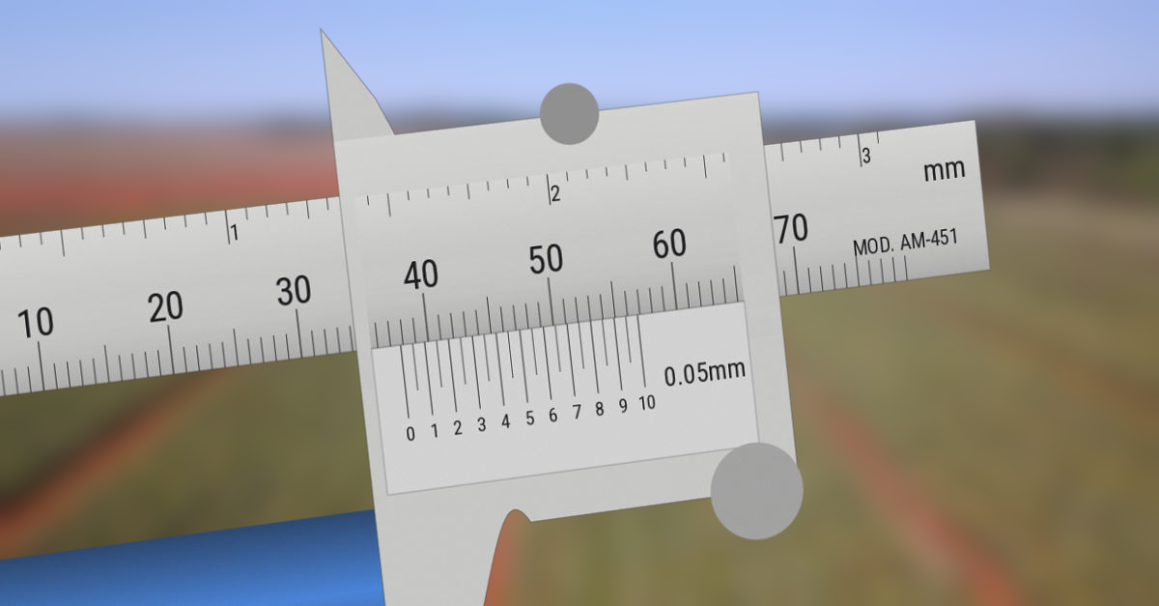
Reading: 37.8; mm
